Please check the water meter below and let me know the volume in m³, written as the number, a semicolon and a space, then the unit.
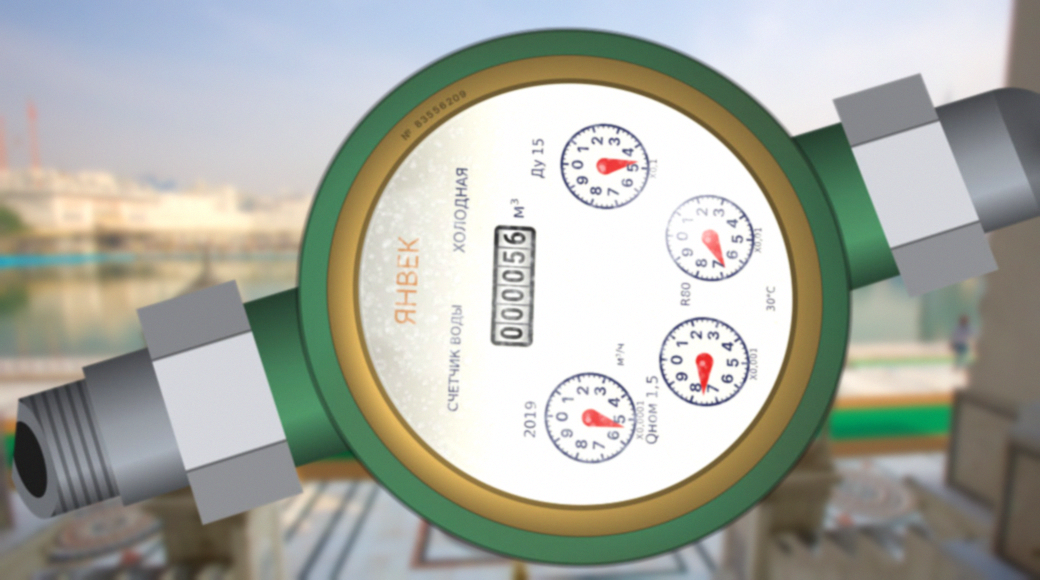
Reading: 56.4675; m³
